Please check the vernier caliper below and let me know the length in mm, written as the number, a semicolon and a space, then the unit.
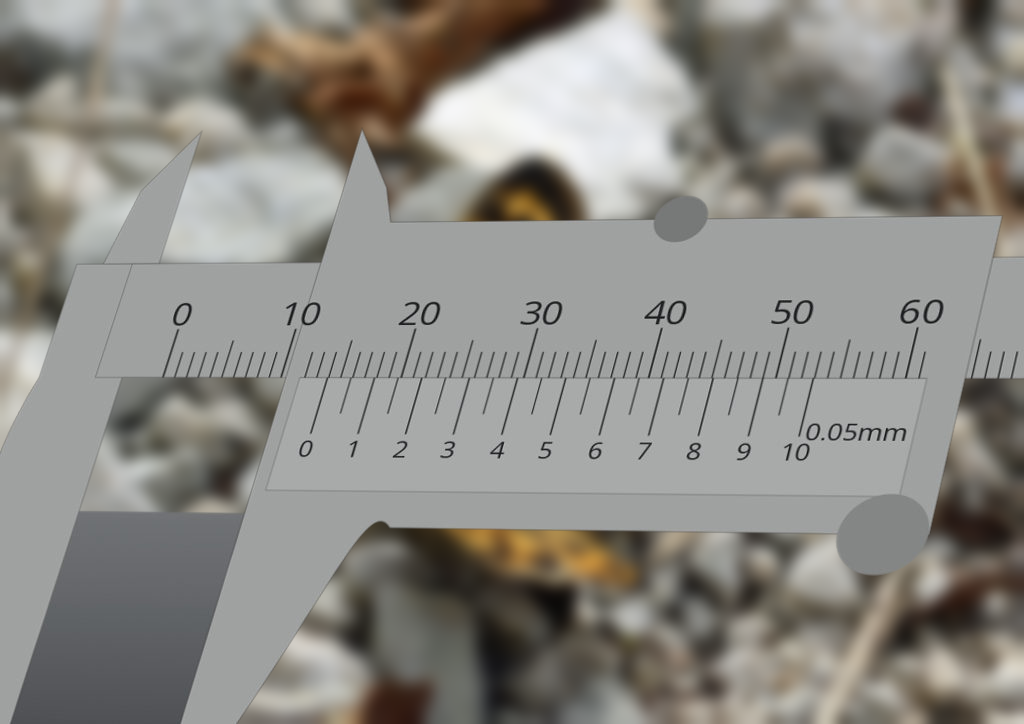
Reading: 13.9; mm
